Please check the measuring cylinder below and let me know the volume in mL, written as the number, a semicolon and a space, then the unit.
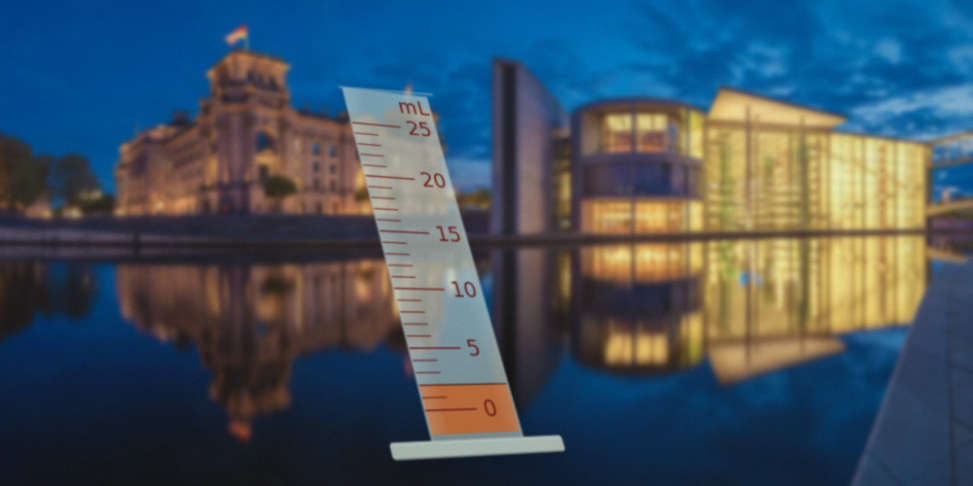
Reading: 2; mL
